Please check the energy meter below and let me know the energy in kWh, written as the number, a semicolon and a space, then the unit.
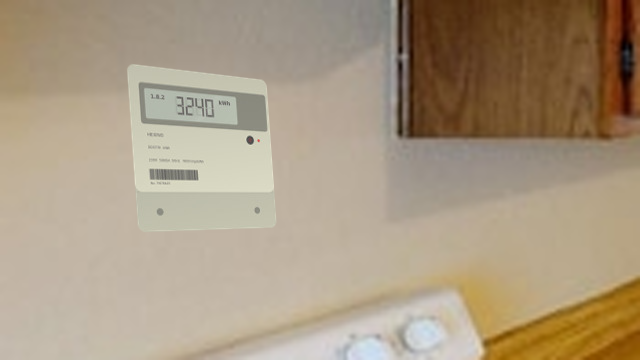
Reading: 3240; kWh
